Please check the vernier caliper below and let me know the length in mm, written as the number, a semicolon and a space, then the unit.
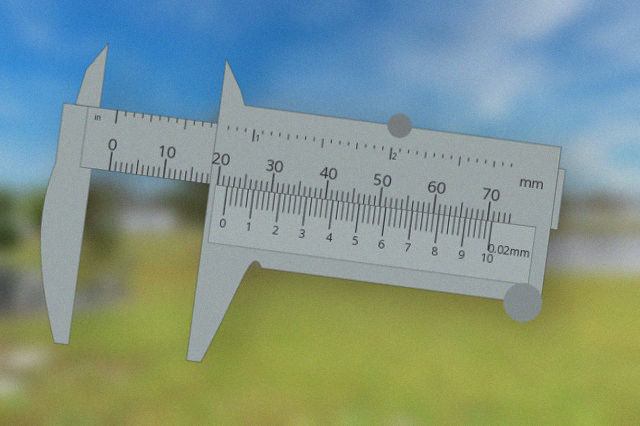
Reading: 21.8; mm
